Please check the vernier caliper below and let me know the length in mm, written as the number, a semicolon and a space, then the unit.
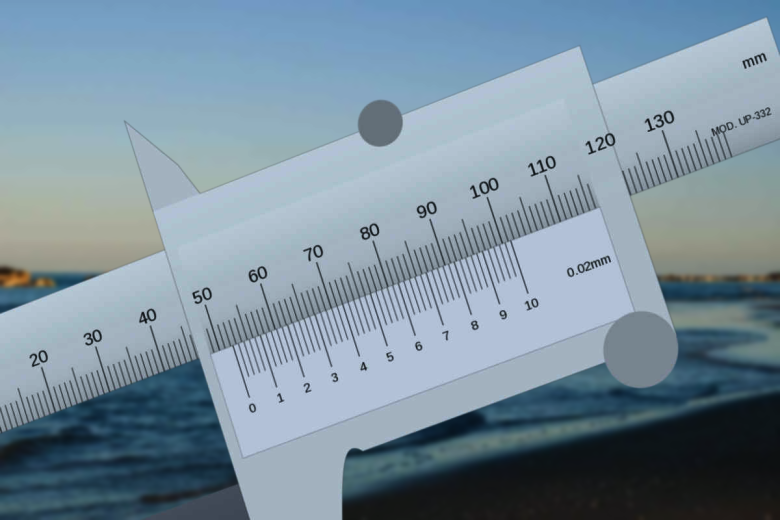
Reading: 52.4; mm
